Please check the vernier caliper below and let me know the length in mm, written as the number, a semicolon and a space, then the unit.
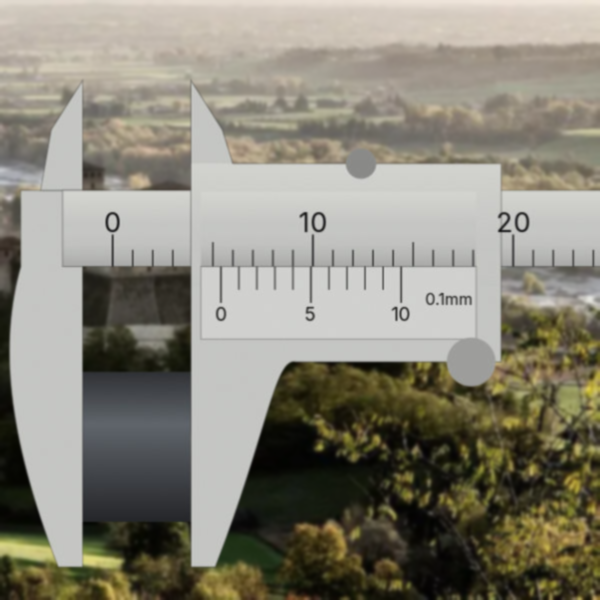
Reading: 5.4; mm
